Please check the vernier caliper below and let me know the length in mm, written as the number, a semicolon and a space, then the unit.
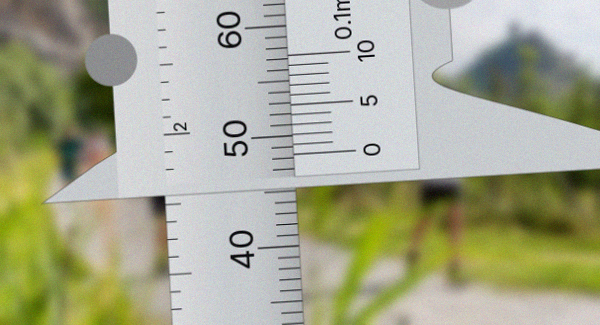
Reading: 48.3; mm
